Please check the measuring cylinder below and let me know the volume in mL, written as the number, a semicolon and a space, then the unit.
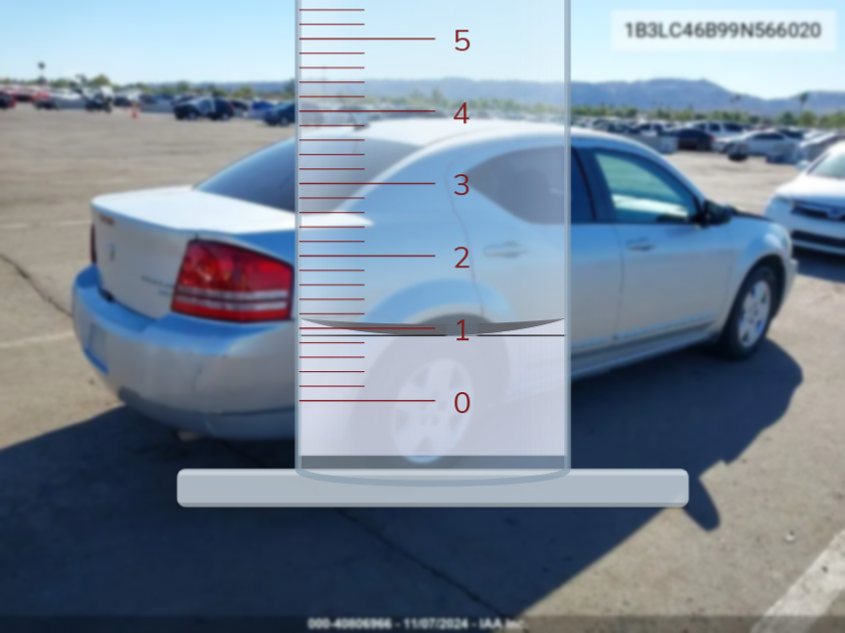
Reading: 0.9; mL
